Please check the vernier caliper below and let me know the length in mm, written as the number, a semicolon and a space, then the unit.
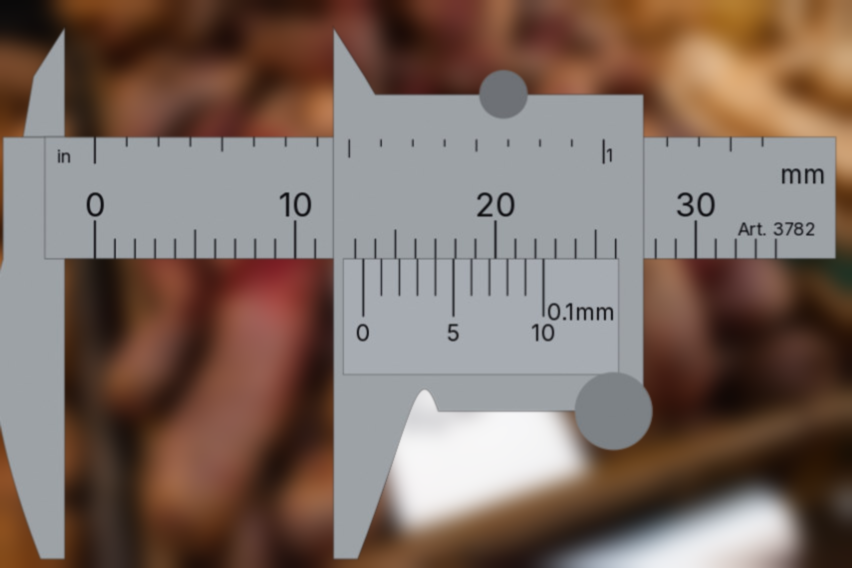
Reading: 13.4; mm
